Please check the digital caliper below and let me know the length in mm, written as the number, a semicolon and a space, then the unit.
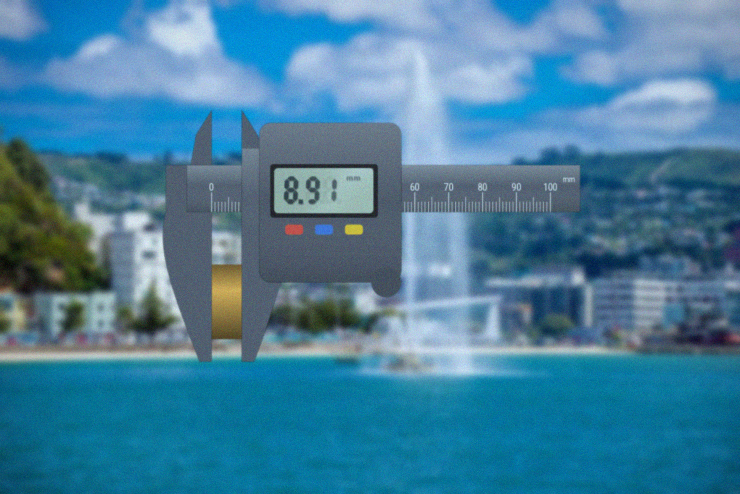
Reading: 8.91; mm
